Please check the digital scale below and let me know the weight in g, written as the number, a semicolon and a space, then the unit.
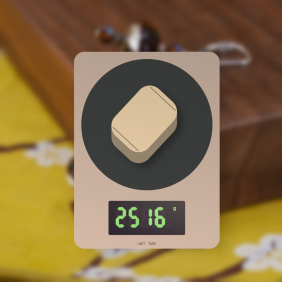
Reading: 2516; g
